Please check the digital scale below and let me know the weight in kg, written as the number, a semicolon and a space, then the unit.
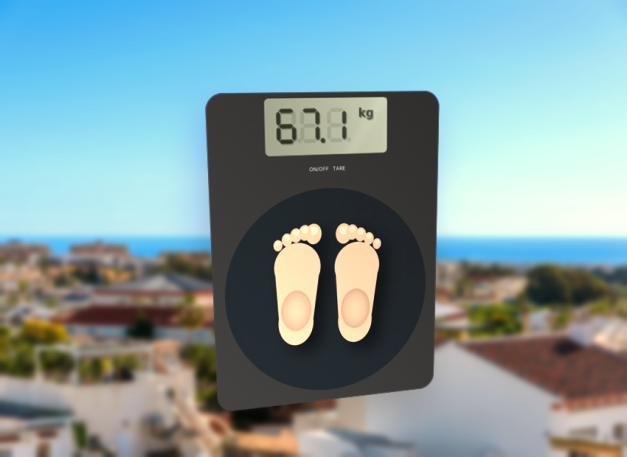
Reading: 67.1; kg
